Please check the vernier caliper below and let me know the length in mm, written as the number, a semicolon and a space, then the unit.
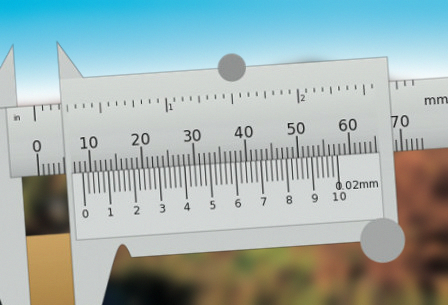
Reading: 8.5; mm
